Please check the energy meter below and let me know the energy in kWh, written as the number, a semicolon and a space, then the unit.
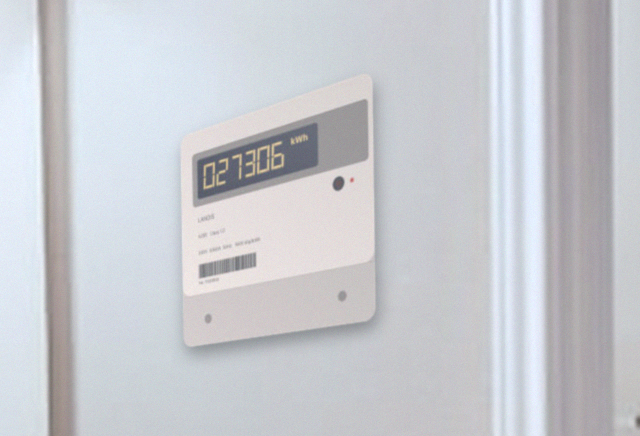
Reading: 27306; kWh
